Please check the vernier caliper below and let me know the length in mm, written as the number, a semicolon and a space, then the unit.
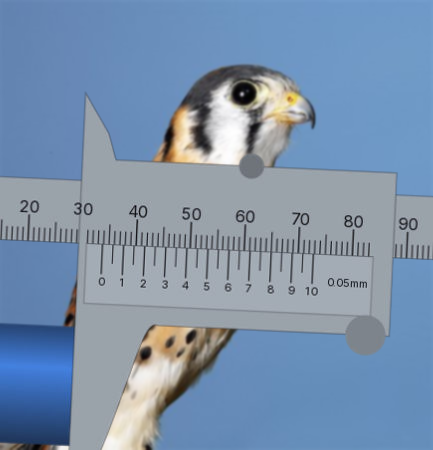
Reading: 33.8; mm
